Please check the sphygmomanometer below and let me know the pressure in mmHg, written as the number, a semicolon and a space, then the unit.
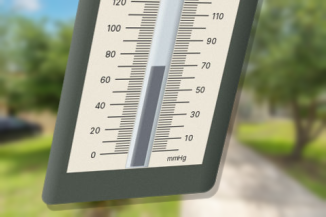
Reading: 70; mmHg
